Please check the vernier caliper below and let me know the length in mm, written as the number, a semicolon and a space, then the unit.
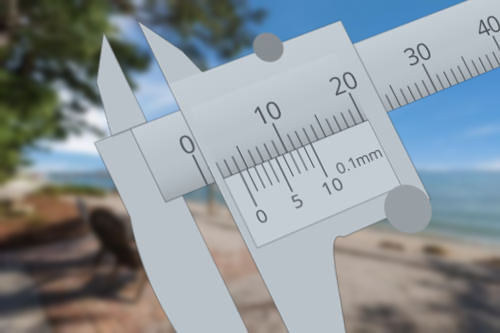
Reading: 4.0; mm
